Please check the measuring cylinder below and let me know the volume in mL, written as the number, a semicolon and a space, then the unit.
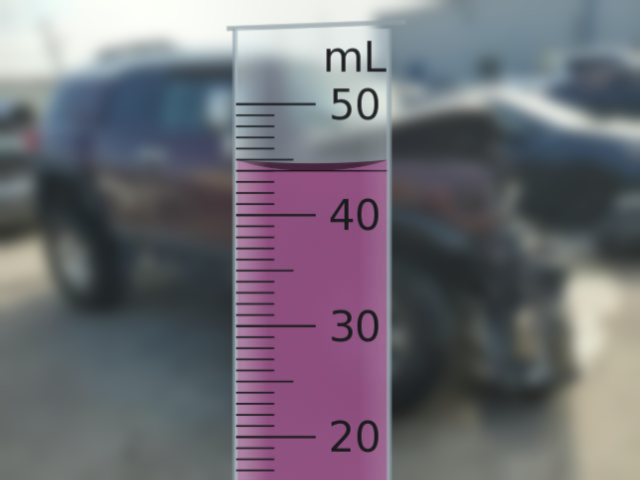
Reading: 44; mL
